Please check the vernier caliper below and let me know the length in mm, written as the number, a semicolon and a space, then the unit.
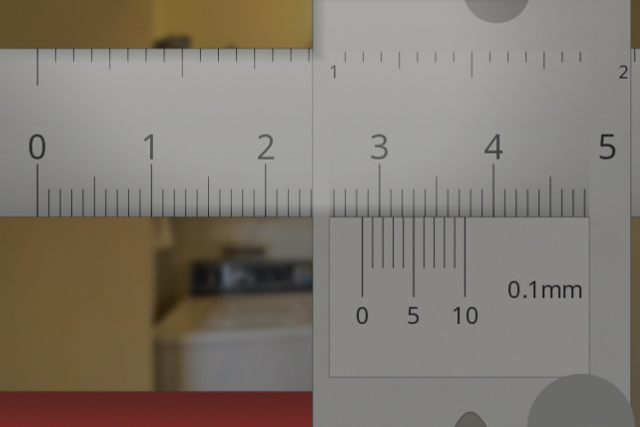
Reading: 28.5; mm
